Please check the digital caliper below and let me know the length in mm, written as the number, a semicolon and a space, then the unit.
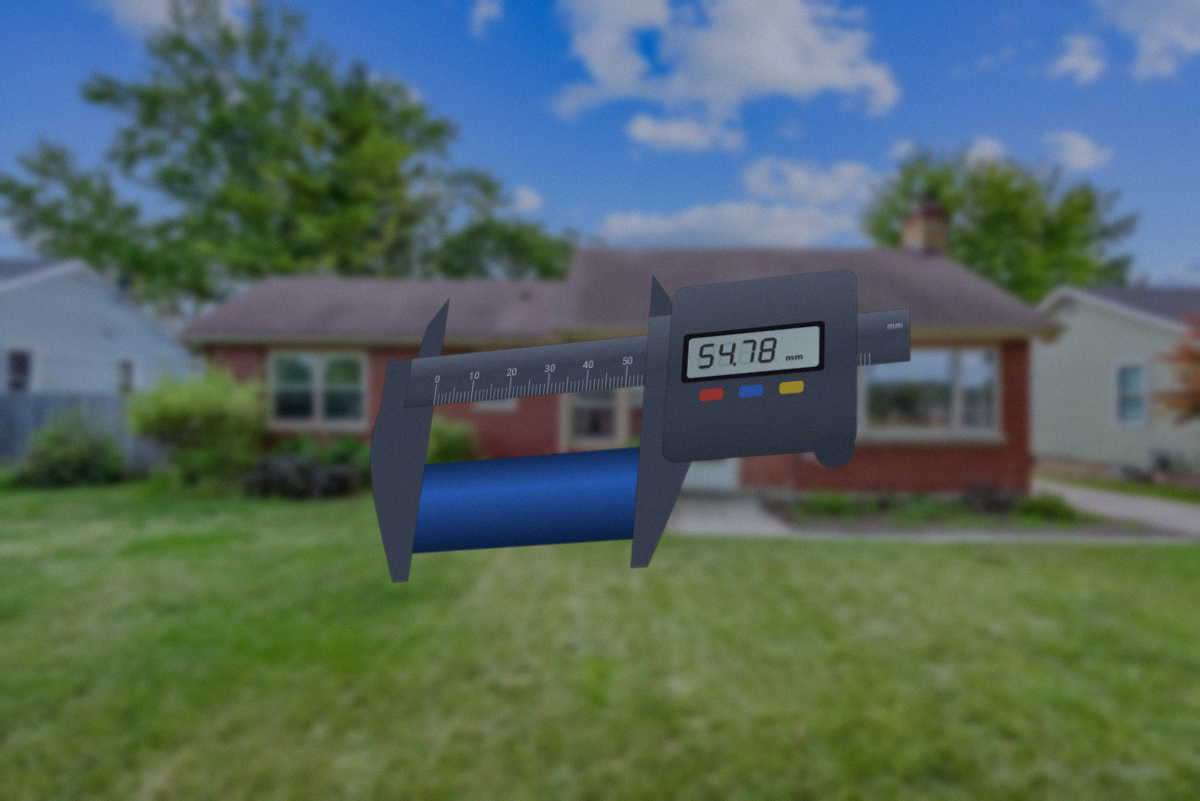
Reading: 54.78; mm
